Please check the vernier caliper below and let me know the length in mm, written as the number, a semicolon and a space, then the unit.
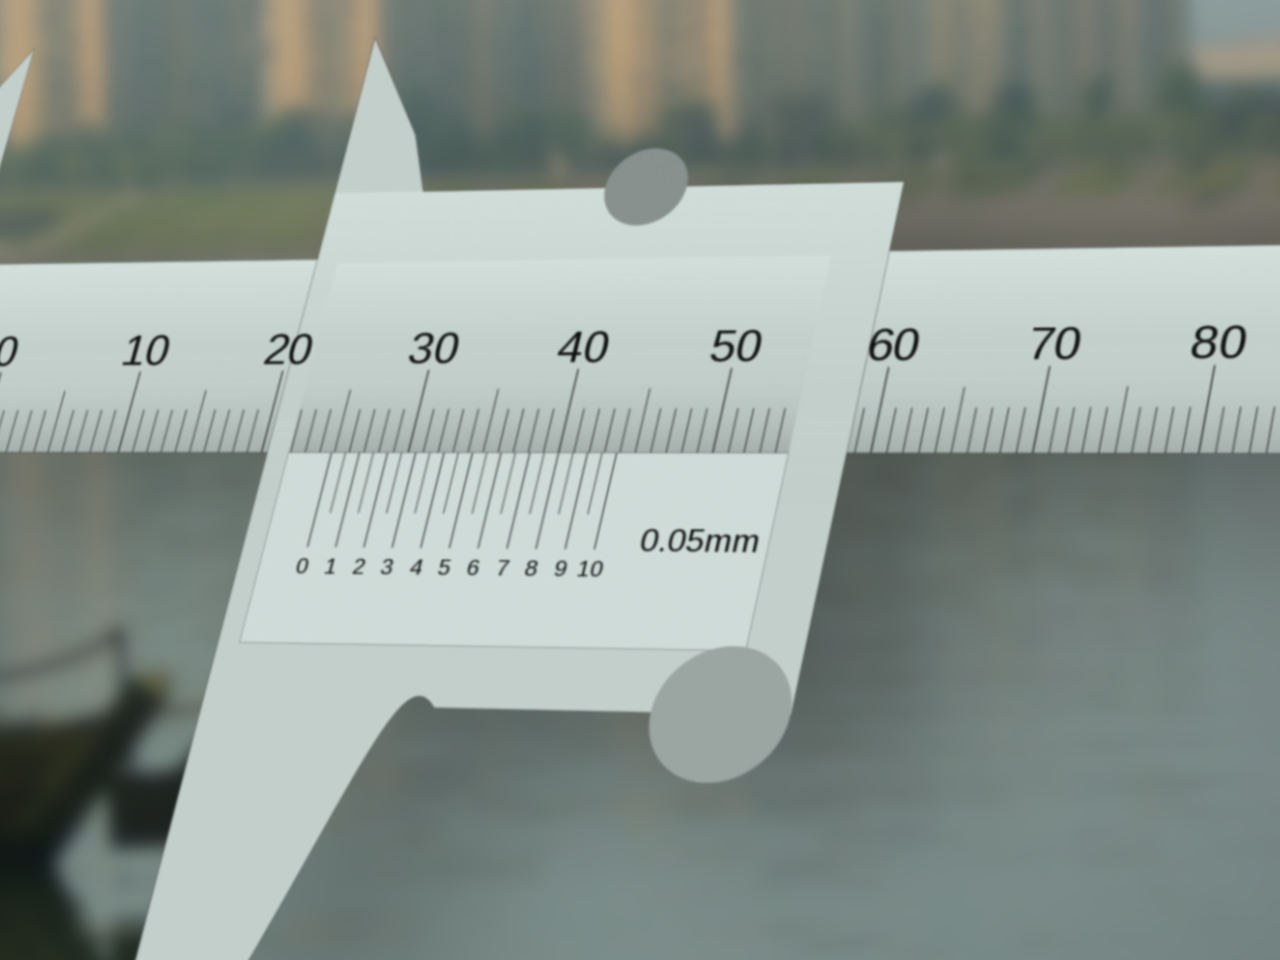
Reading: 24.8; mm
